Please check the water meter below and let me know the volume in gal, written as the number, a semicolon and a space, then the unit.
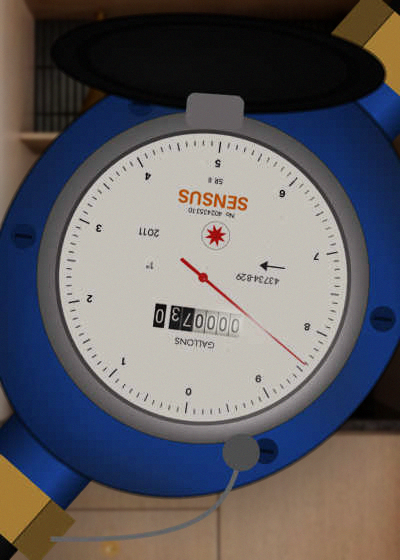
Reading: 728.4; gal
